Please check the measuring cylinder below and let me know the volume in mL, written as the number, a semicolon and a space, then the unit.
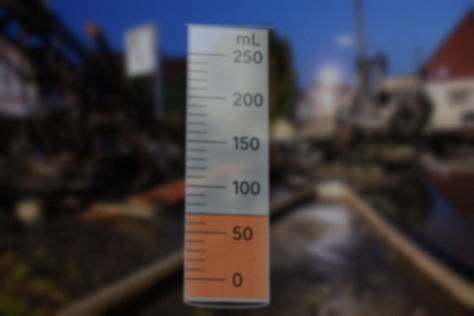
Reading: 70; mL
